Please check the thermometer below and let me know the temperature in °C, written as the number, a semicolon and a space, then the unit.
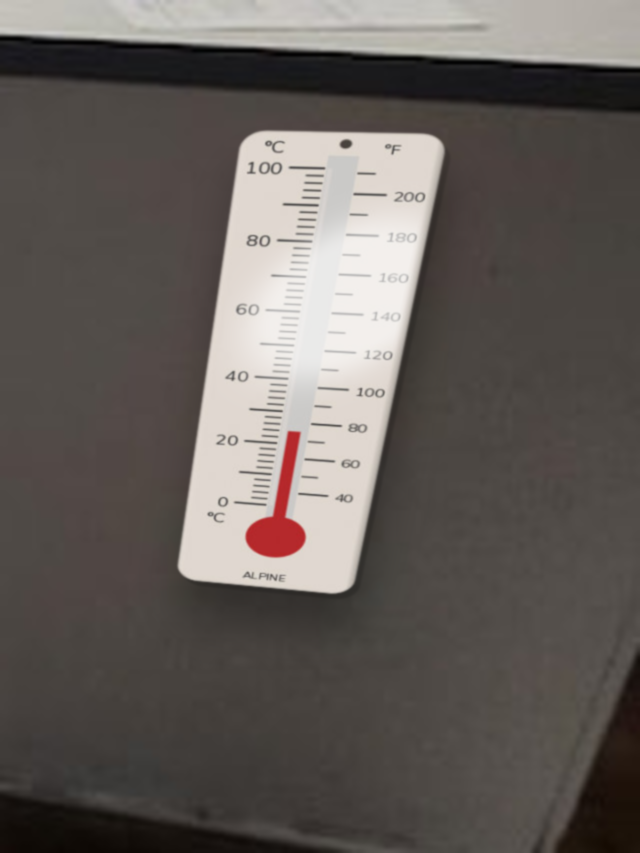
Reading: 24; °C
